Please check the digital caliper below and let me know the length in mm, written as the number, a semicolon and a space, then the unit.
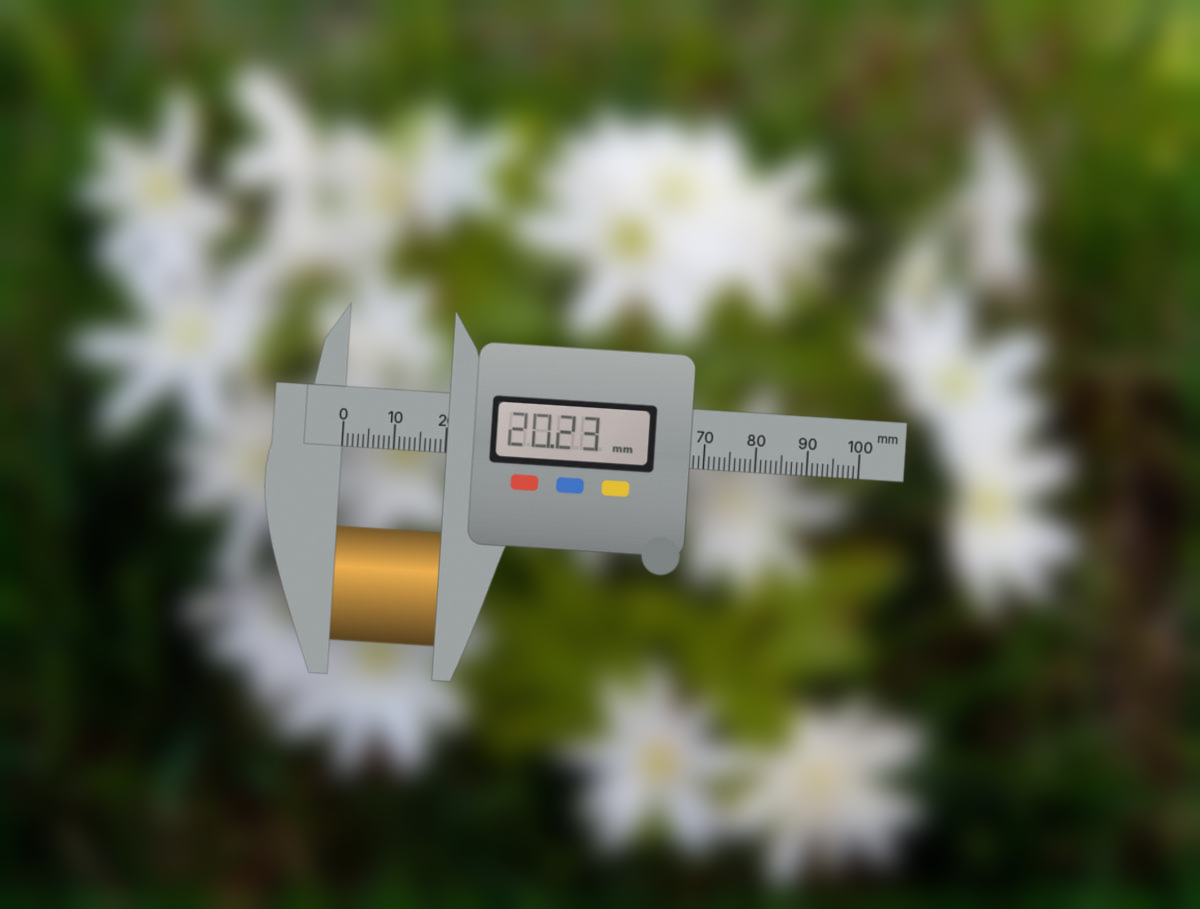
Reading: 20.23; mm
